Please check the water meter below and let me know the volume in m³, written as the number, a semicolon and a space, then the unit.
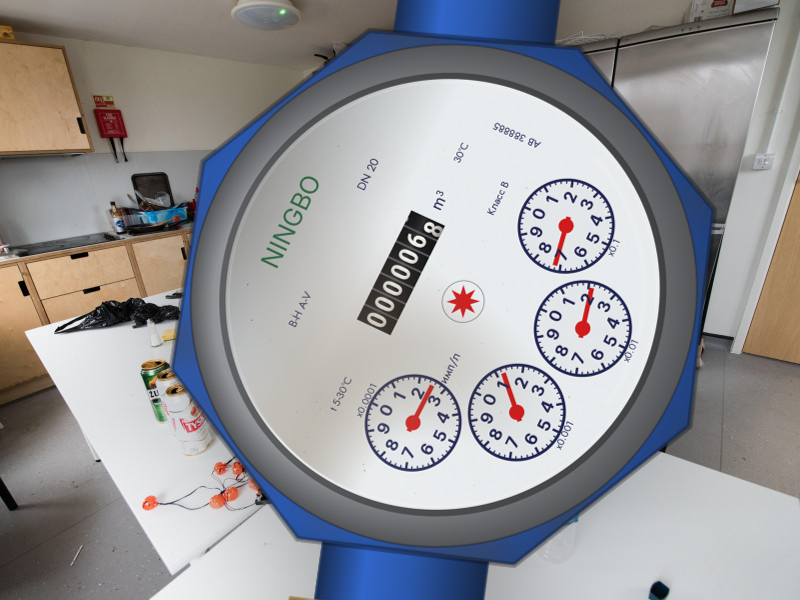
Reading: 67.7212; m³
